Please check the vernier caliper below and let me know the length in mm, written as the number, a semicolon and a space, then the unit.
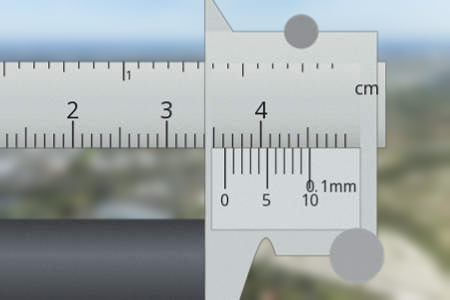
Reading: 36.2; mm
